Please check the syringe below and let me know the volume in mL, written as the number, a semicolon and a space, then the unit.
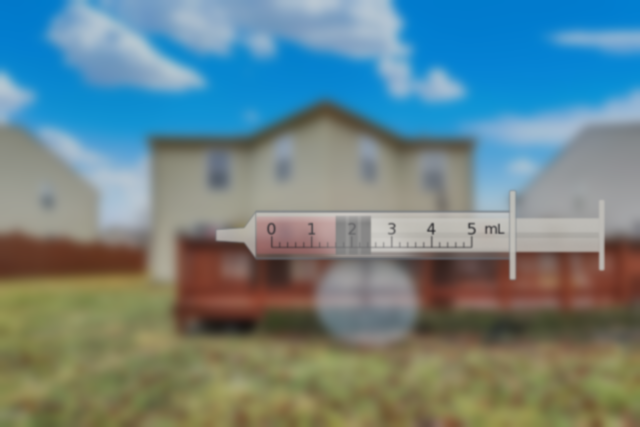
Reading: 1.6; mL
